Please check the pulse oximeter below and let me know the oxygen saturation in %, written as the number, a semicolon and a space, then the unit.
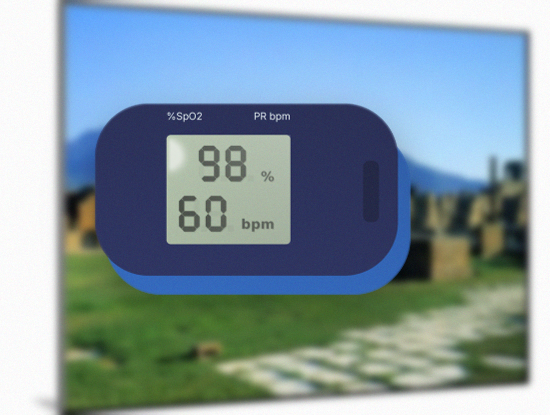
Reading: 98; %
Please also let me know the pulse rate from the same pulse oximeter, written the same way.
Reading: 60; bpm
